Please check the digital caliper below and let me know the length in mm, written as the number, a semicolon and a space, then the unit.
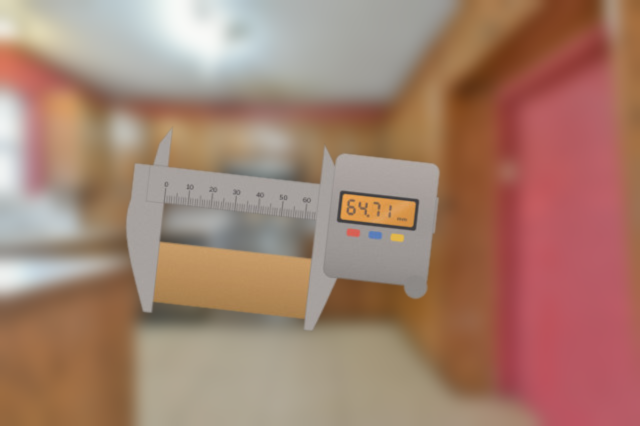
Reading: 64.71; mm
